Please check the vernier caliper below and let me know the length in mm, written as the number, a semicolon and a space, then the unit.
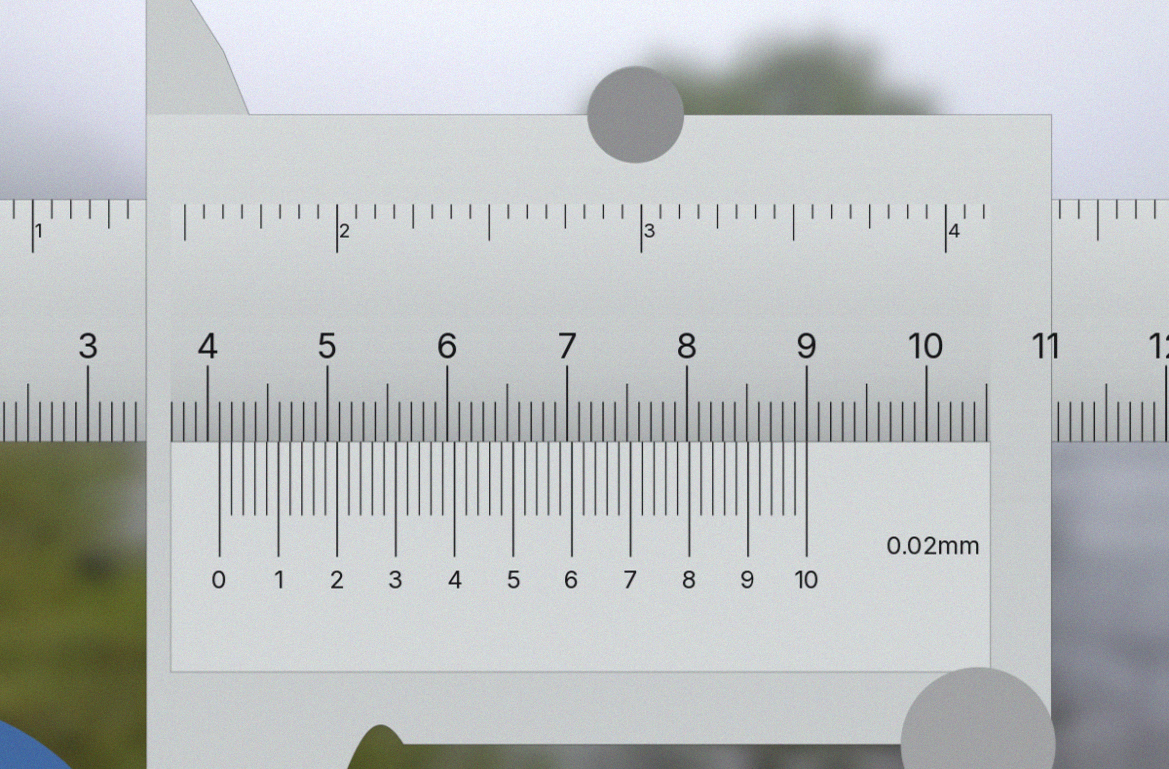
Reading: 41.0; mm
